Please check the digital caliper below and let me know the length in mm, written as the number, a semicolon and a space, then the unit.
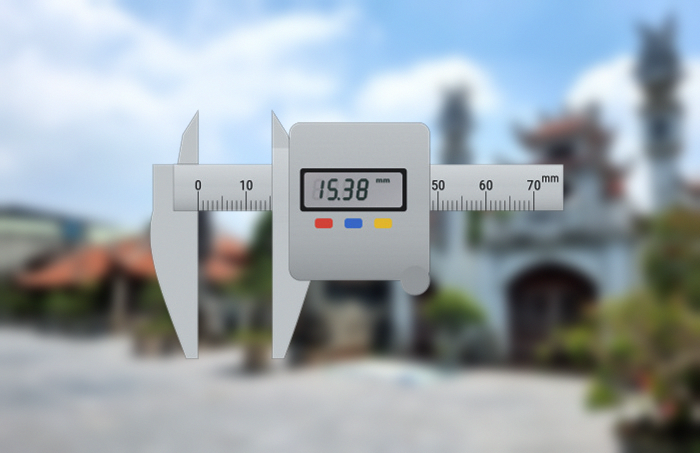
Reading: 15.38; mm
